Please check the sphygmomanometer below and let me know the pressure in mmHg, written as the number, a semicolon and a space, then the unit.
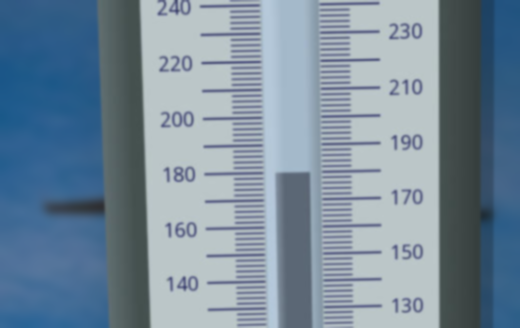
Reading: 180; mmHg
